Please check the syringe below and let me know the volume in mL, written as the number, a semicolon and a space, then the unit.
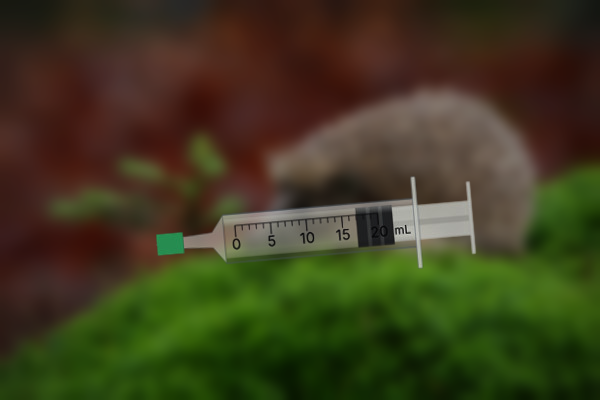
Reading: 17; mL
